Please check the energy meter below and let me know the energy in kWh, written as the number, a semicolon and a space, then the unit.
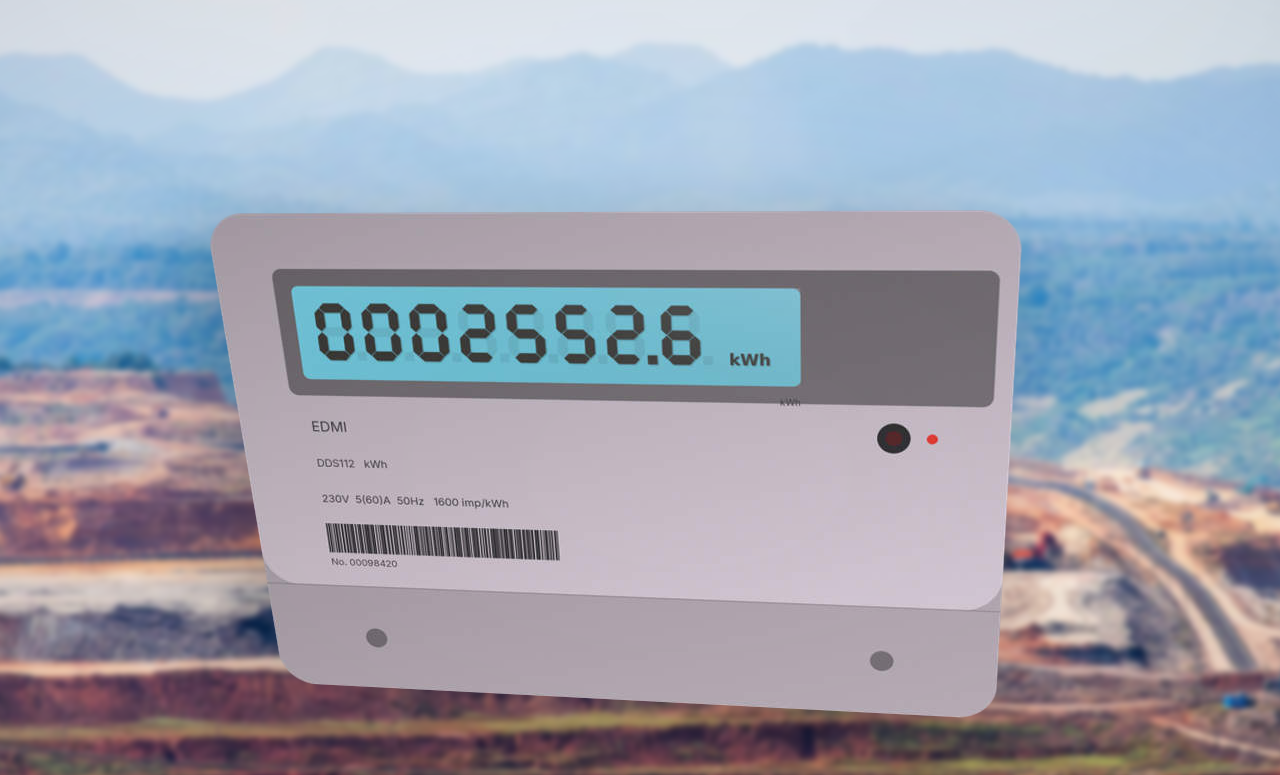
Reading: 2552.6; kWh
